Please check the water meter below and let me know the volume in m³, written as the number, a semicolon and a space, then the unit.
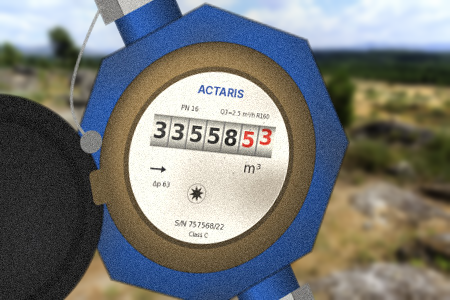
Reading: 33558.53; m³
